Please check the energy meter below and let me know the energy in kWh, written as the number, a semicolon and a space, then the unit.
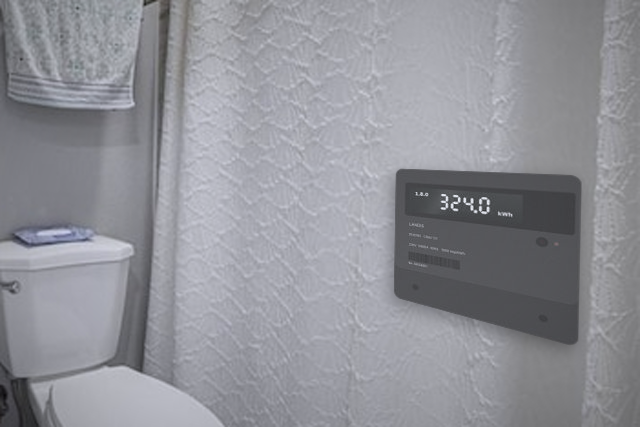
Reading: 324.0; kWh
